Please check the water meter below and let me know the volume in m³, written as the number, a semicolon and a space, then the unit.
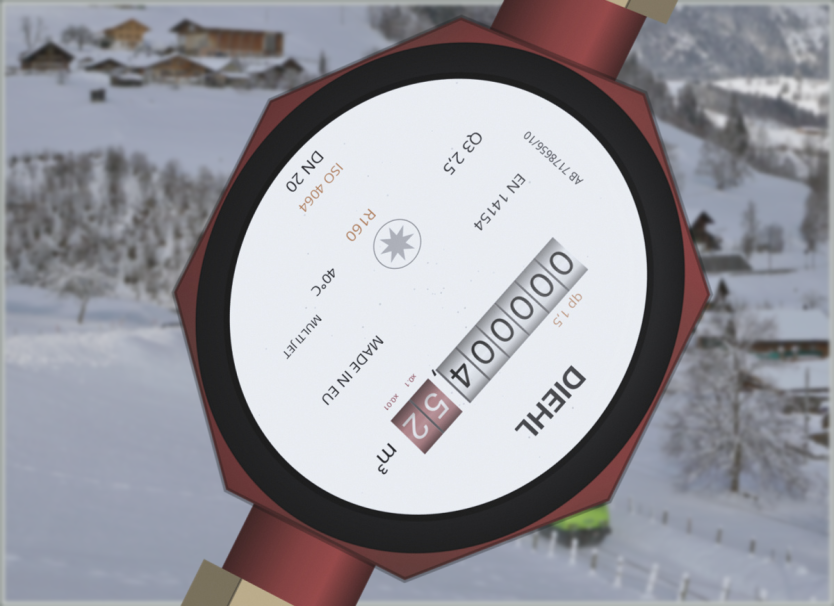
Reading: 4.52; m³
